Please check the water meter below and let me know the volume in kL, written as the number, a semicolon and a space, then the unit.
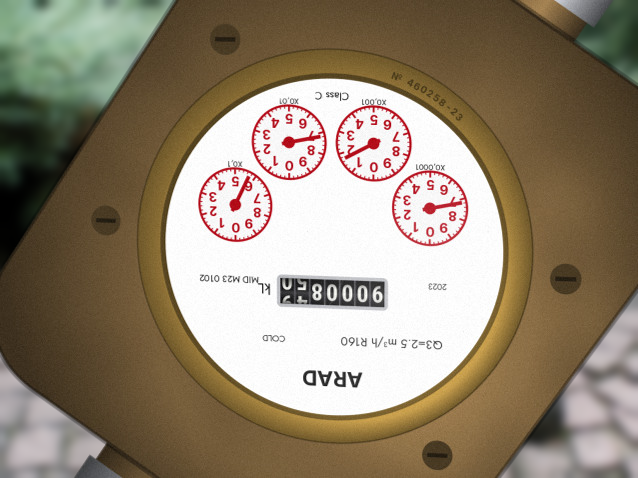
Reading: 9000849.5717; kL
